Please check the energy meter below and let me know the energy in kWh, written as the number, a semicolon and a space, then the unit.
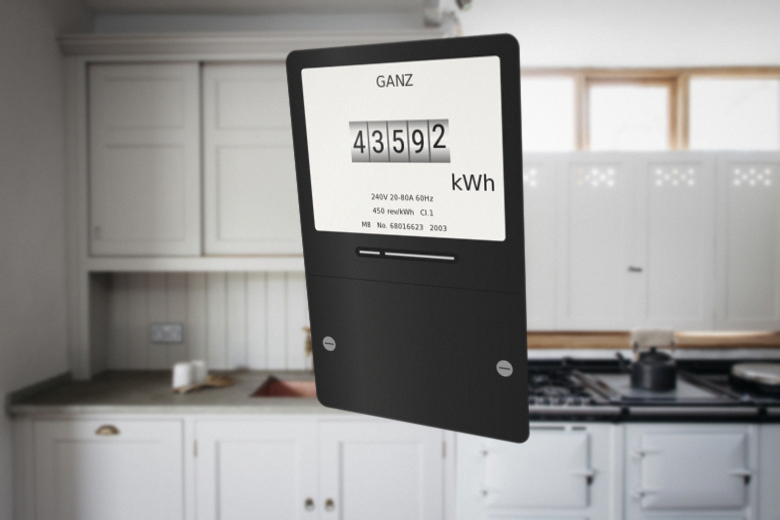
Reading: 43592; kWh
